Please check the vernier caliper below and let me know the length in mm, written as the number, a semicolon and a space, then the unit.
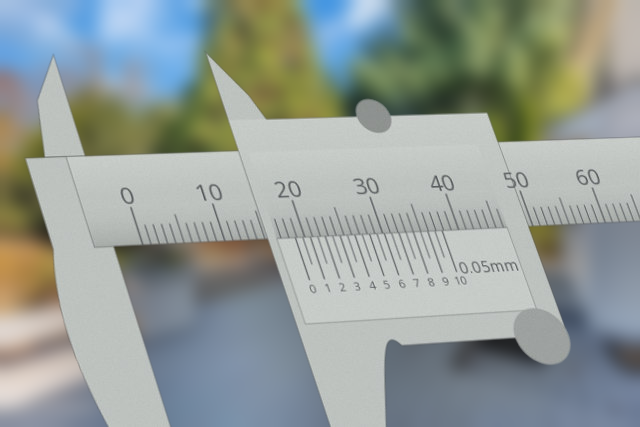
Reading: 18.8; mm
